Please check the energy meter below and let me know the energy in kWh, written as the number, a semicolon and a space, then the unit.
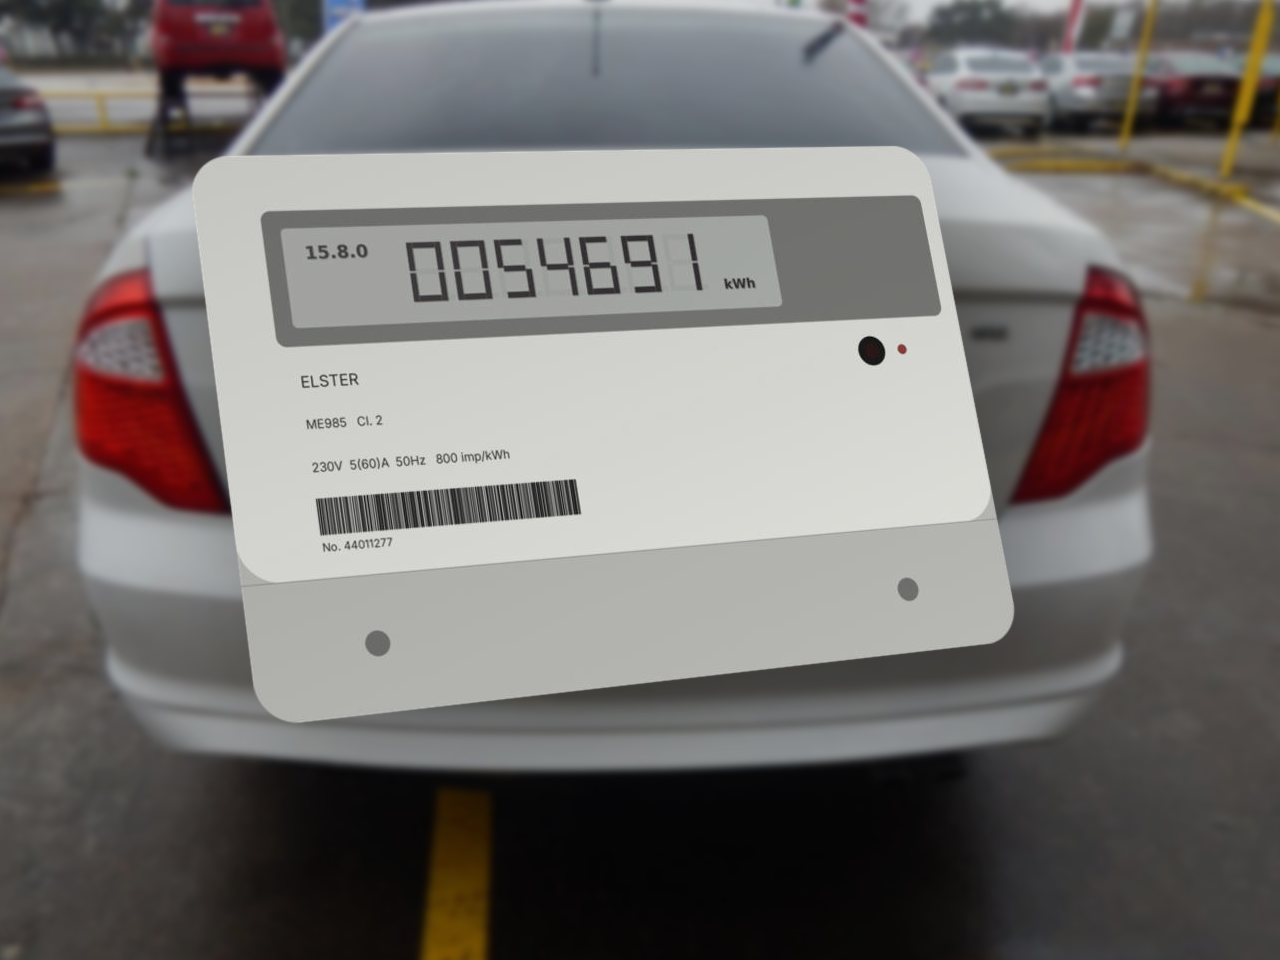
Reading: 54691; kWh
